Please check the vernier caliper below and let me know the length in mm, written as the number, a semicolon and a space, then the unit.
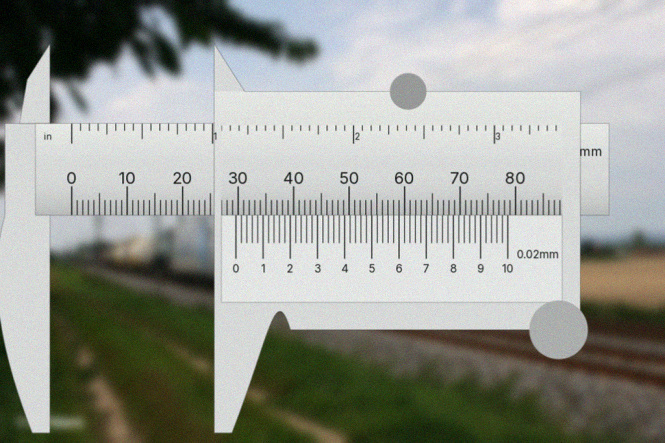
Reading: 29.6; mm
